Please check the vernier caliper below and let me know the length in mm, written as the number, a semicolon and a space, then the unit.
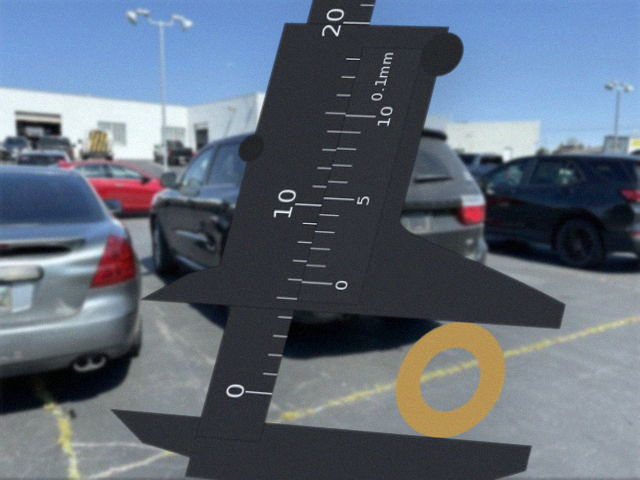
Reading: 5.9; mm
